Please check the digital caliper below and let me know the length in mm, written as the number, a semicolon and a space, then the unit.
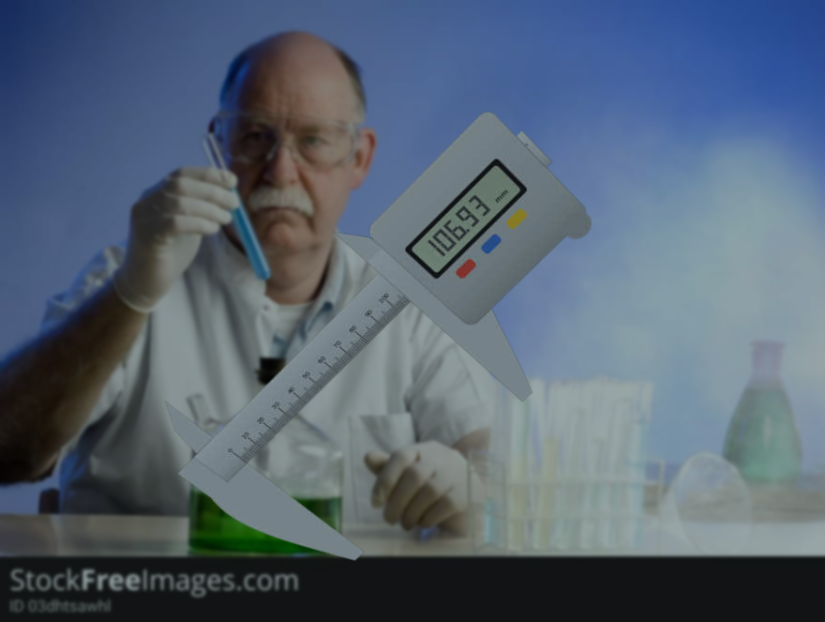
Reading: 106.93; mm
